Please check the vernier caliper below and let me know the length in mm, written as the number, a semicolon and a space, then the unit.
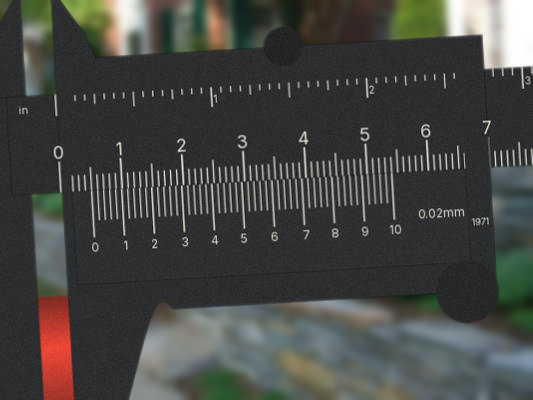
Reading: 5.0; mm
